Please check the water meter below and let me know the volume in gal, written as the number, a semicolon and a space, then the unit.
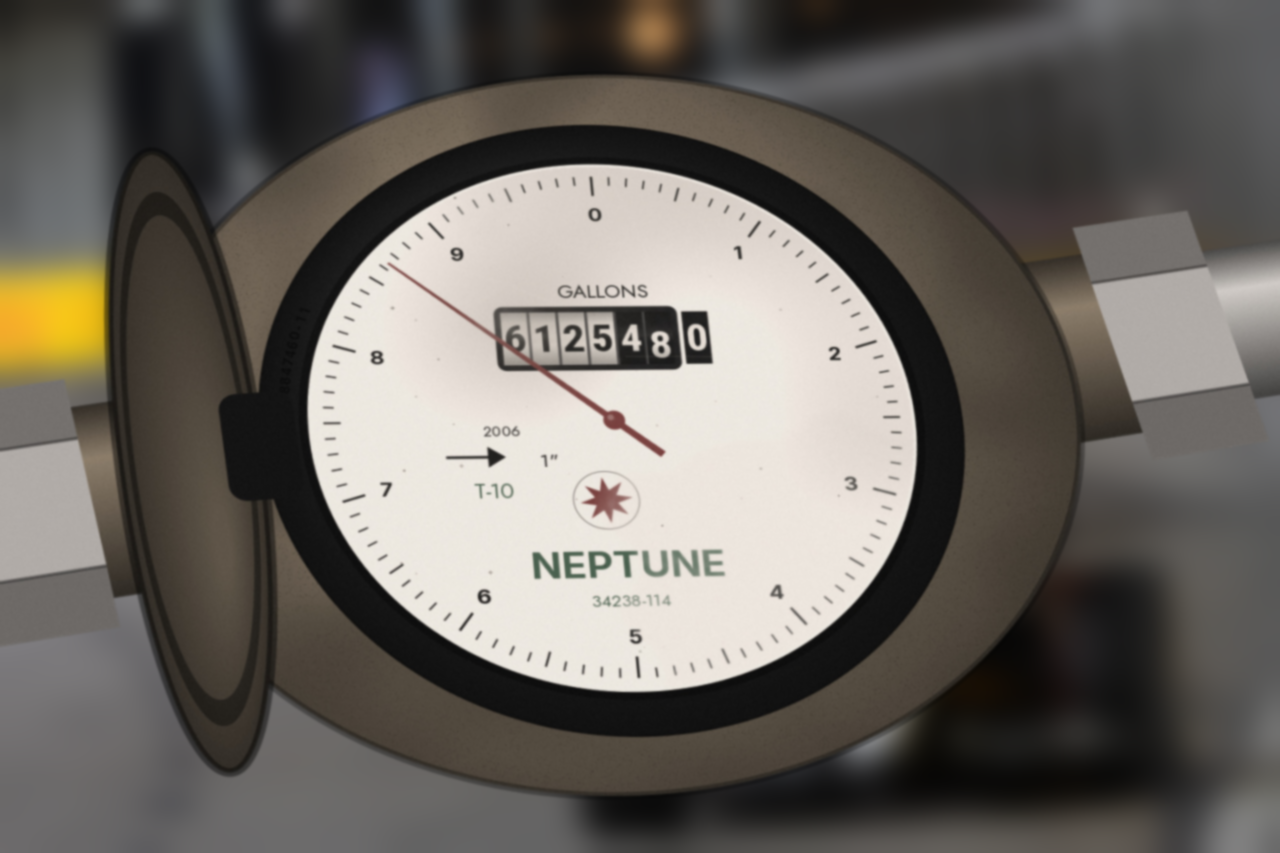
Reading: 6125478.6; gal
